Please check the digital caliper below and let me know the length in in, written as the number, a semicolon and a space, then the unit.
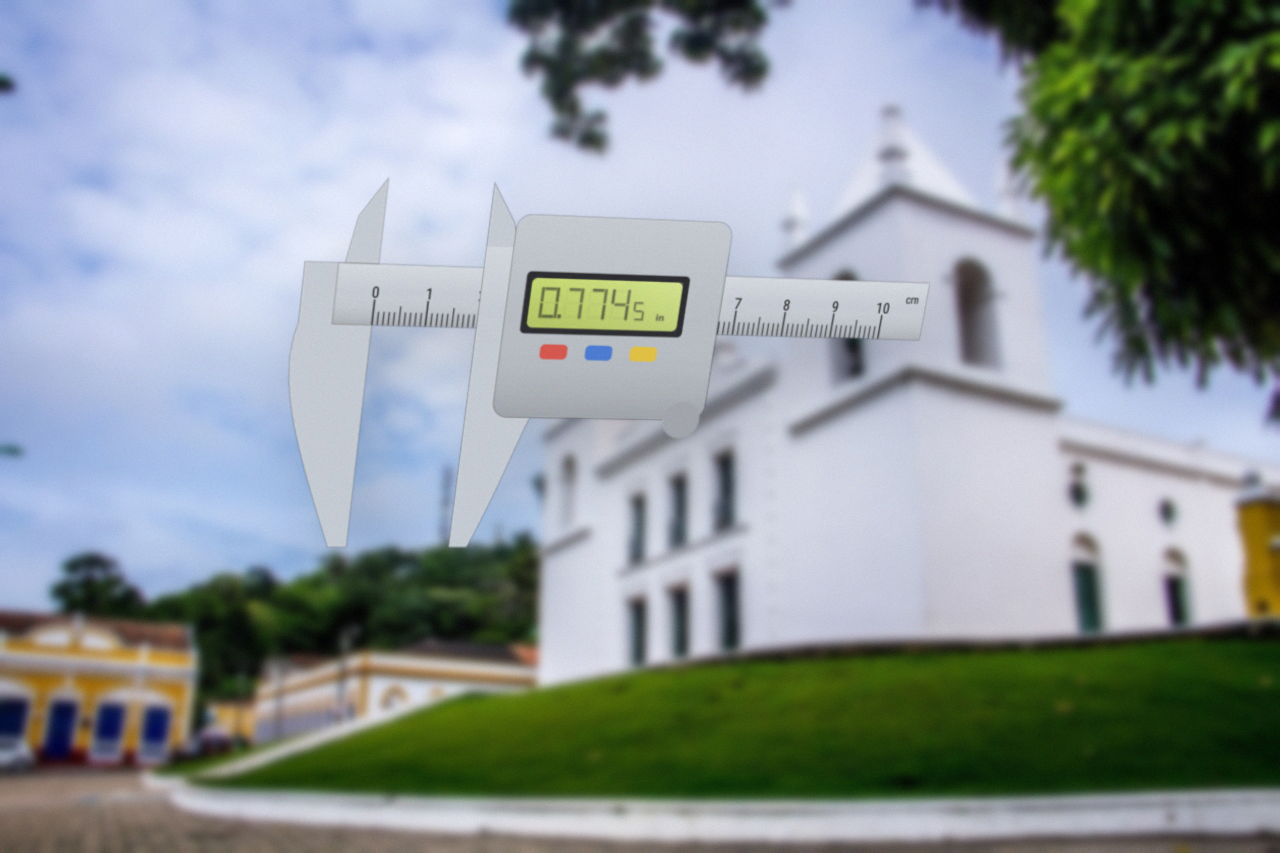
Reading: 0.7745; in
